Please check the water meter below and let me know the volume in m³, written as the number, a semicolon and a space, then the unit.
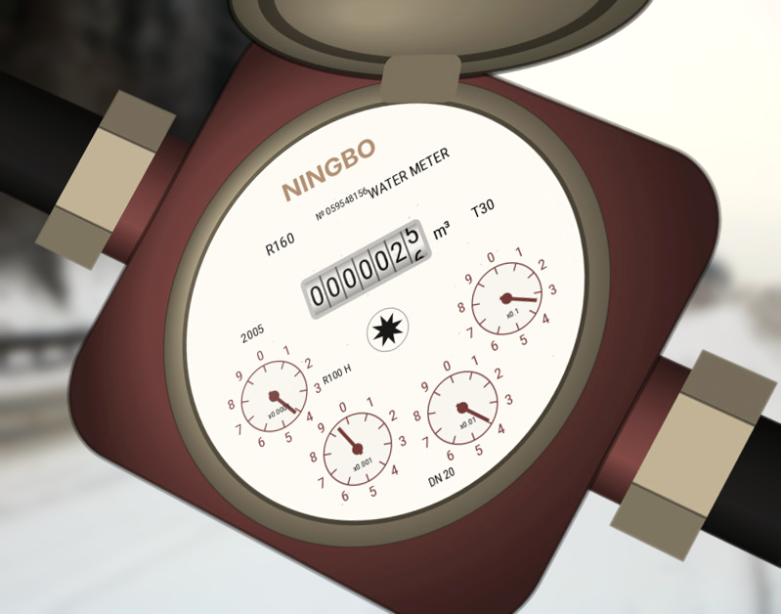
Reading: 25.3394; m³
